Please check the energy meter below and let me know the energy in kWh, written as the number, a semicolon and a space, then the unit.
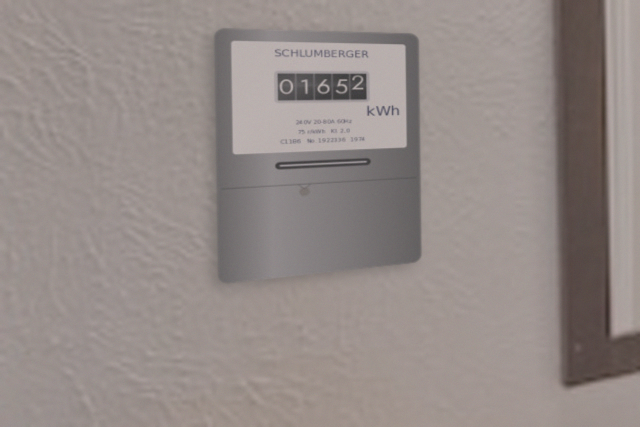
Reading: 1652; kWh
